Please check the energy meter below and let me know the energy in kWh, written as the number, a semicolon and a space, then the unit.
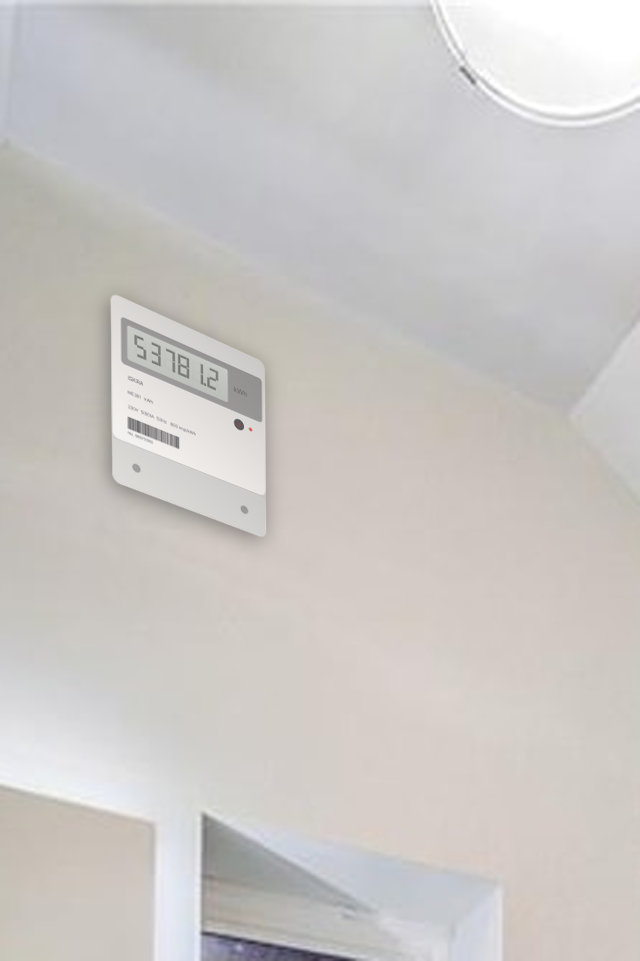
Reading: 53781.2; kWh
